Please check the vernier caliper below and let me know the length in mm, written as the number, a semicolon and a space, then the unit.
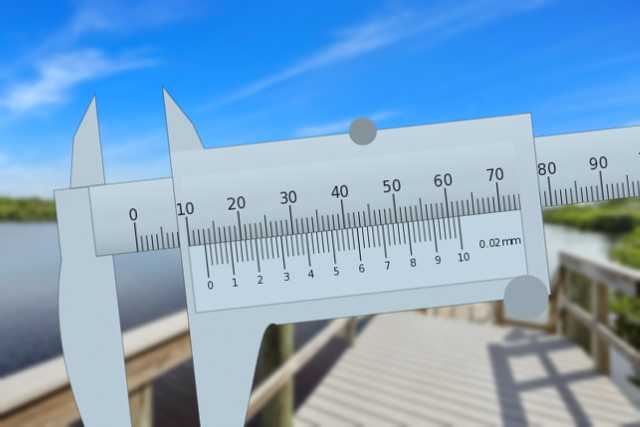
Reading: 13.0; mm
